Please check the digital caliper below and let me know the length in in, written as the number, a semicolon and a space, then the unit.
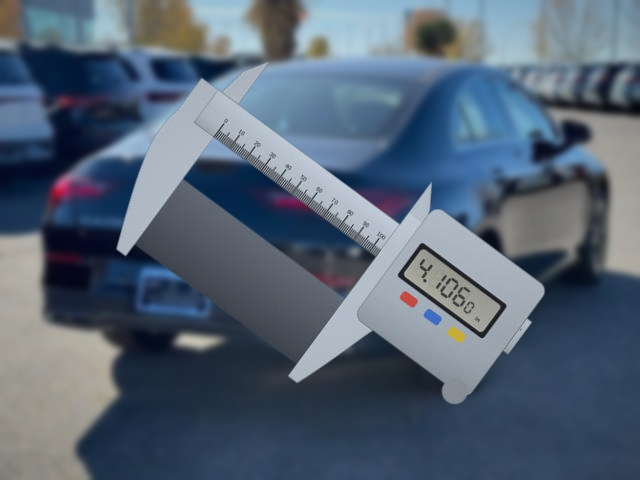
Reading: 4.1060; in
